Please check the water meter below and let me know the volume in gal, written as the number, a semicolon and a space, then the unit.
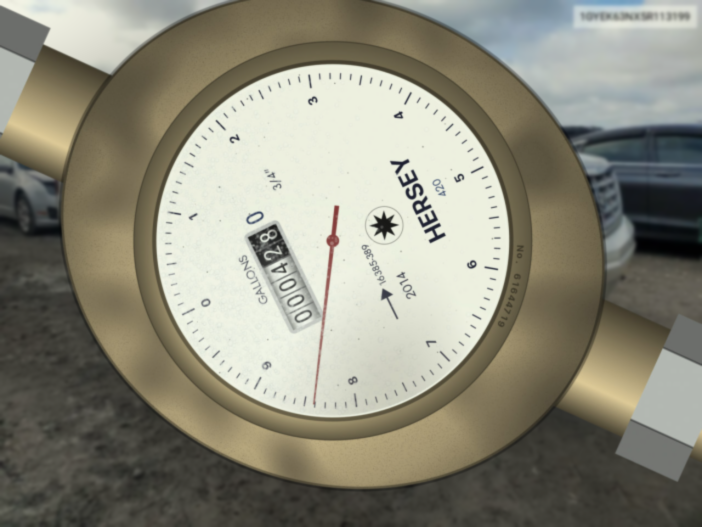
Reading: 4278.4; gal
